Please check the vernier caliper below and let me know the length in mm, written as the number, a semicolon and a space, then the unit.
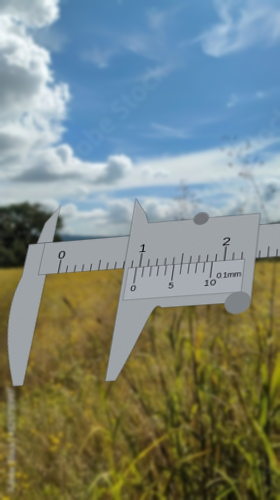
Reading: 9.6; mm
